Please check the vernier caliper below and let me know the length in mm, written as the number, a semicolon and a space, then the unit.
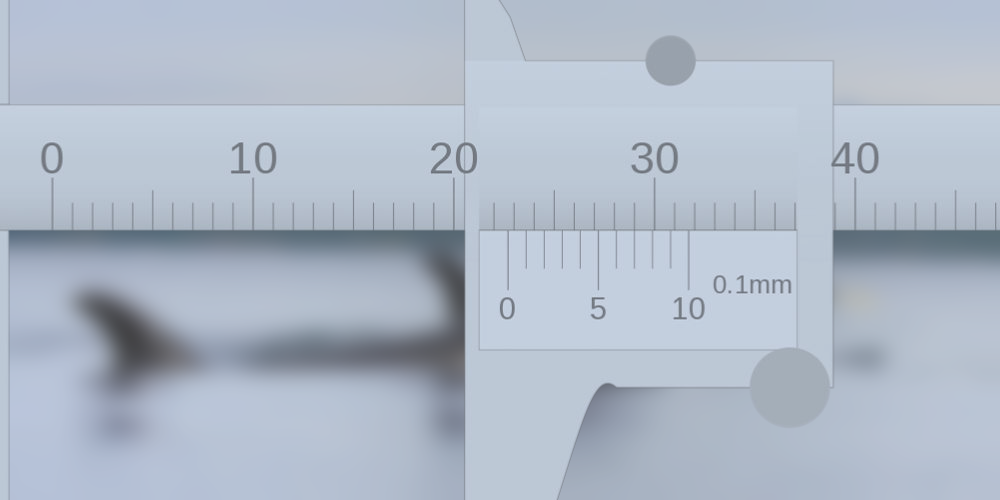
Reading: 22.7; mm
